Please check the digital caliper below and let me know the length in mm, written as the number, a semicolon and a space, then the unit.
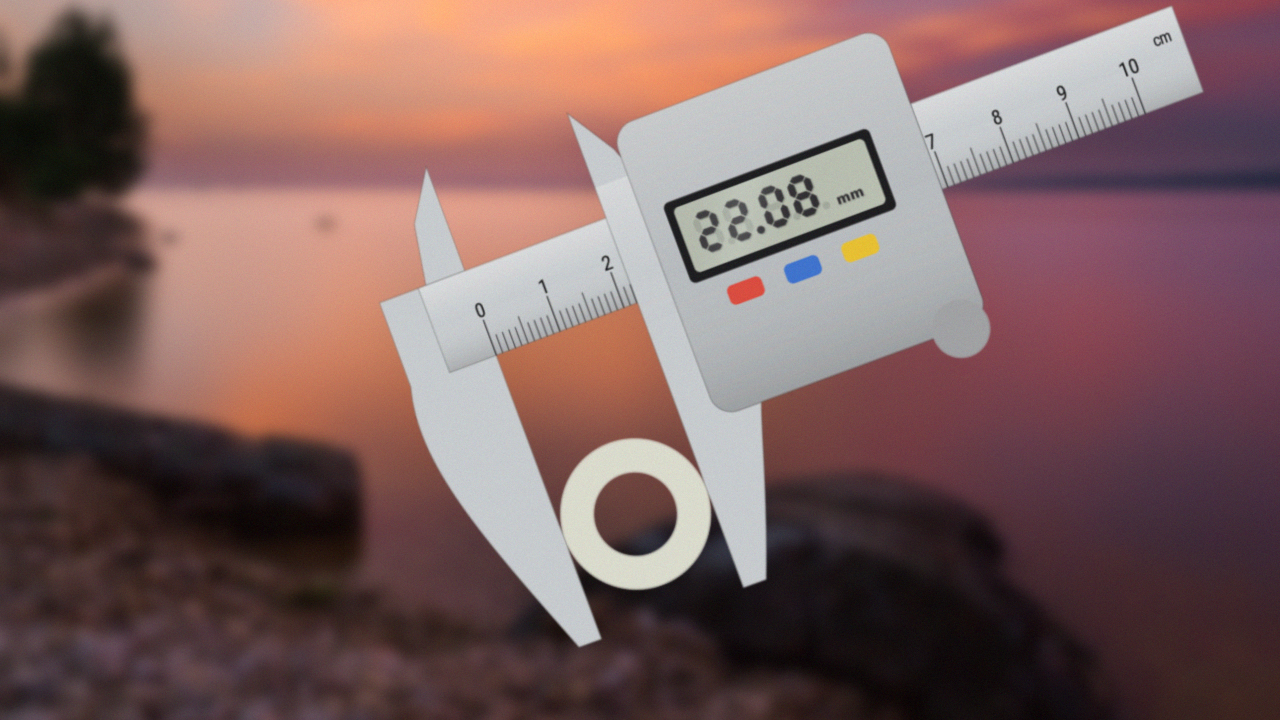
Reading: 22.08; mm
